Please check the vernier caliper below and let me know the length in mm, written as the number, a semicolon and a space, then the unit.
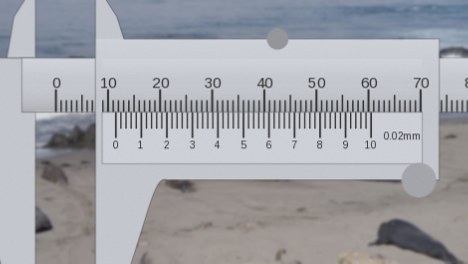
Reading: 11.5; mm
